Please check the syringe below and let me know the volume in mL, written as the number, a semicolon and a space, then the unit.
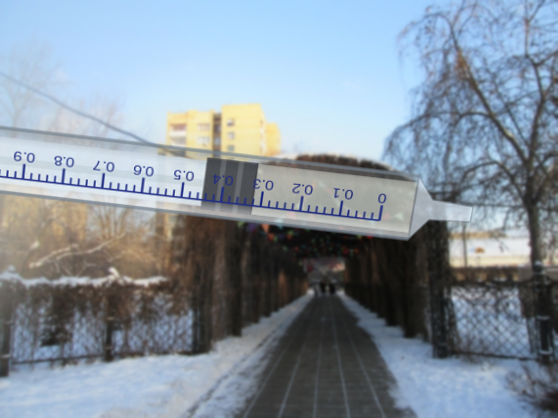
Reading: 0.32; mL
